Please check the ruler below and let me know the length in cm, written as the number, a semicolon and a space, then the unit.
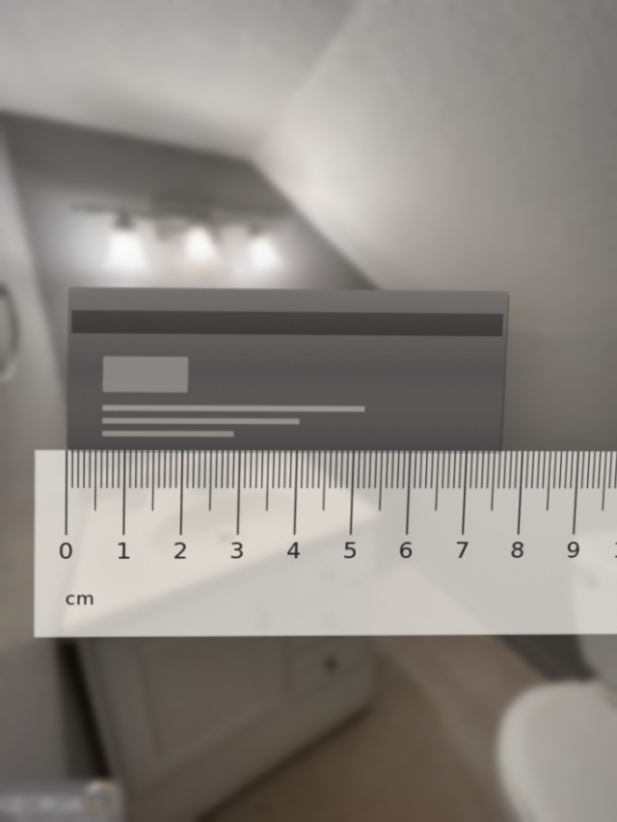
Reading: 7.6; cm
